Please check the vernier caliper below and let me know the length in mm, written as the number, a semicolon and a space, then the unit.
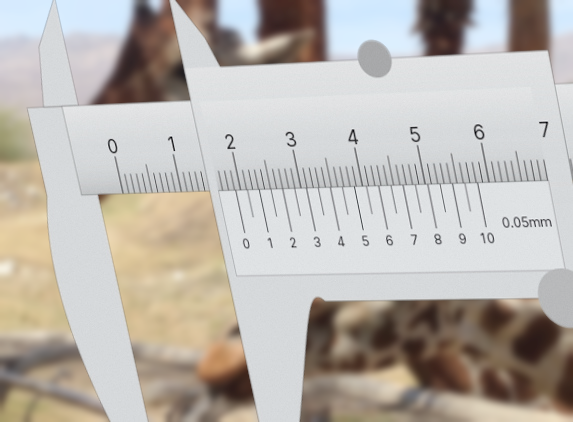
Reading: 19.2; mm
